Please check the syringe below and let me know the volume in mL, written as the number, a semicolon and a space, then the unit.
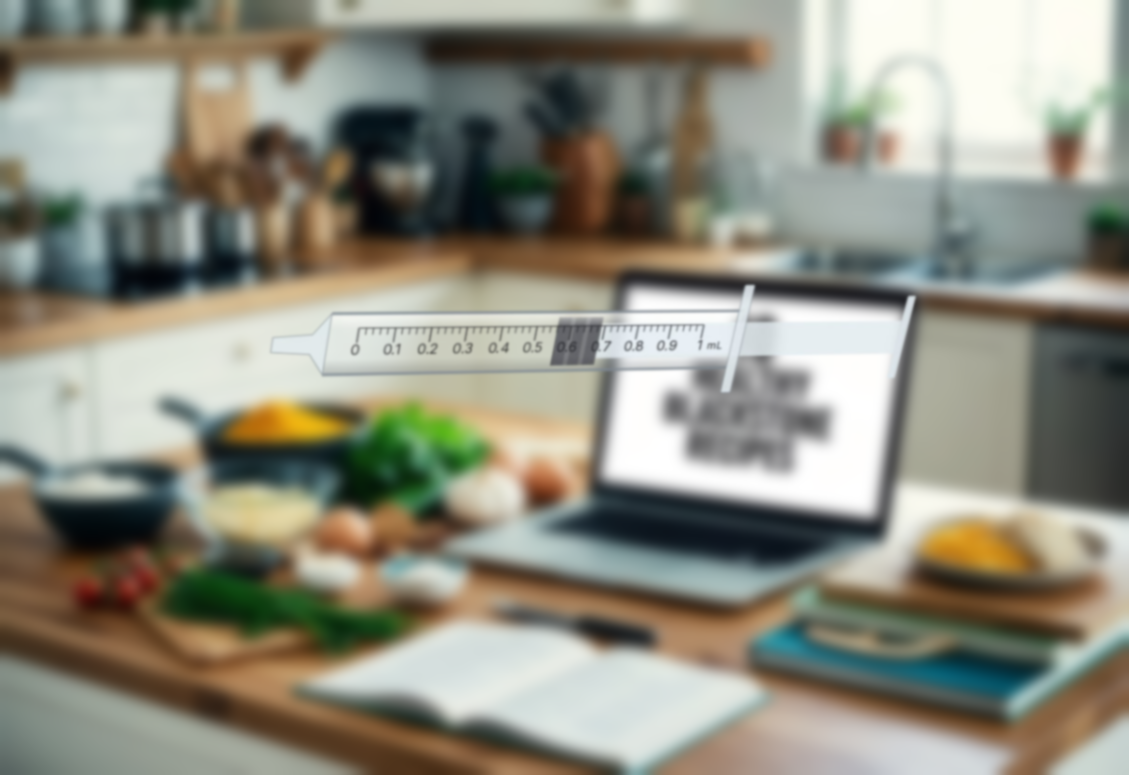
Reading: 0.56; mL
